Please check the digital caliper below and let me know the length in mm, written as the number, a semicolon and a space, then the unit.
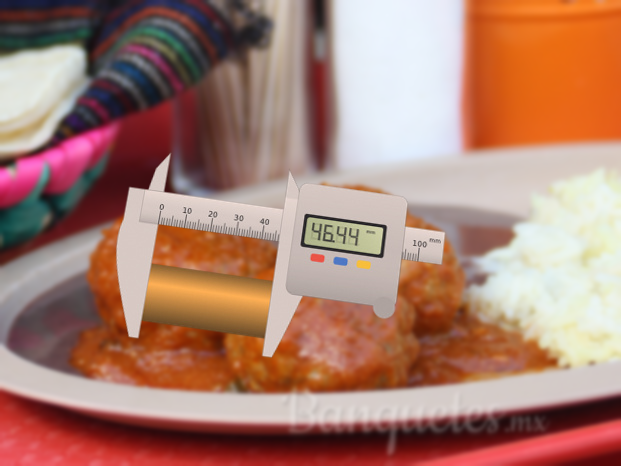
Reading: 46.44; mm
